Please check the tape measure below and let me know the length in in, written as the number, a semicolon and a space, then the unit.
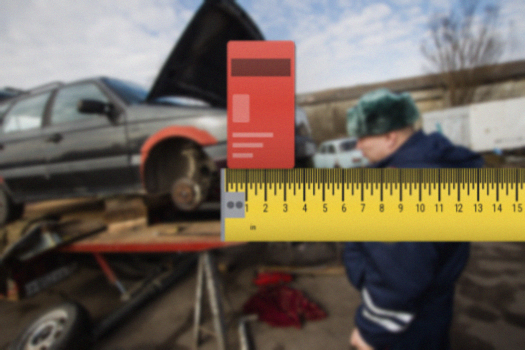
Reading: 3.5; in
